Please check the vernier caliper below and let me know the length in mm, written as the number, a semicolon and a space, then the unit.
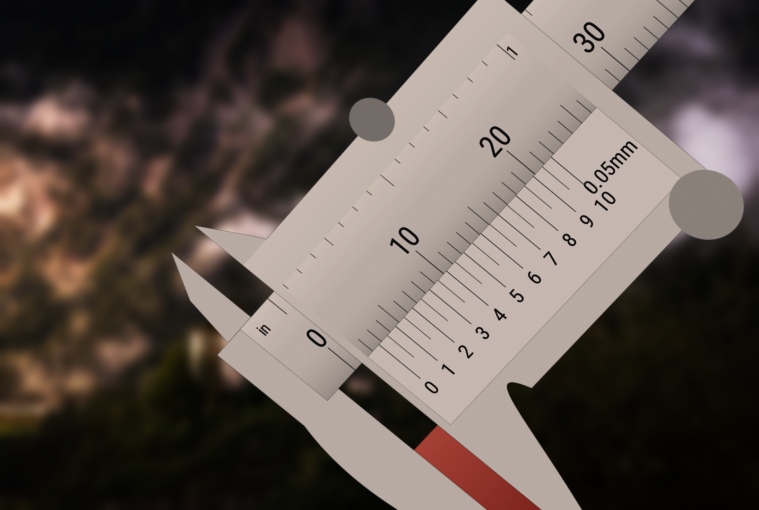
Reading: 2.7; mm
